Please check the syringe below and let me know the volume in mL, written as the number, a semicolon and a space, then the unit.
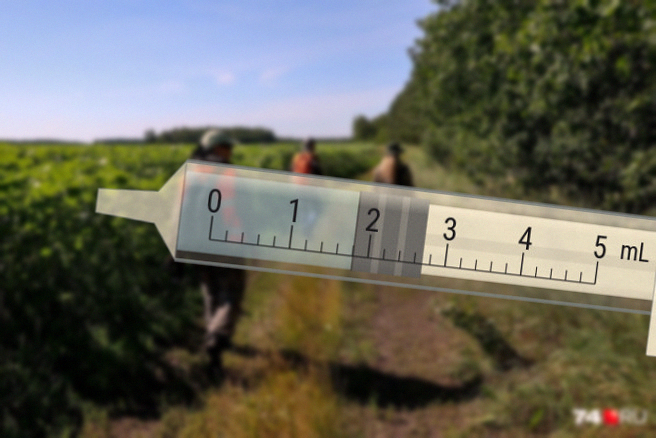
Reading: 1.8; mL
